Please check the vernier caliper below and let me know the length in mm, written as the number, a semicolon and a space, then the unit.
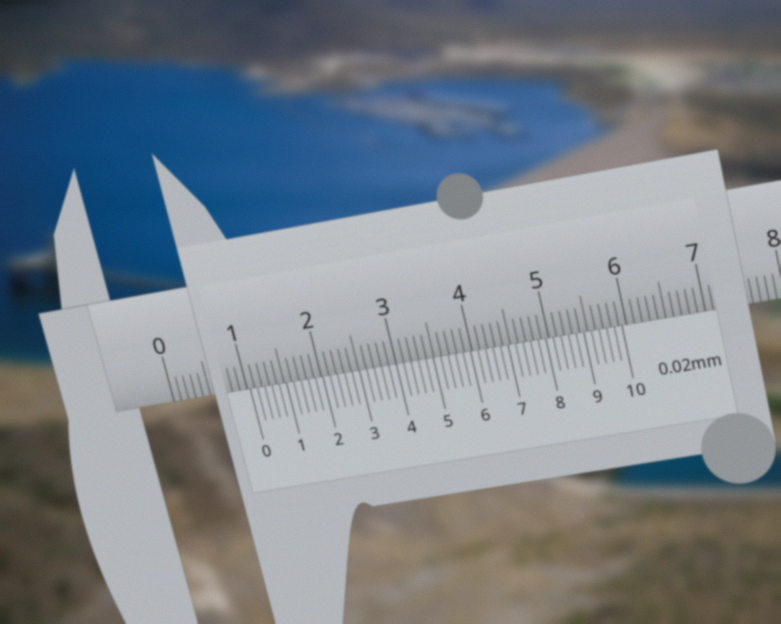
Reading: 10.4; mm
